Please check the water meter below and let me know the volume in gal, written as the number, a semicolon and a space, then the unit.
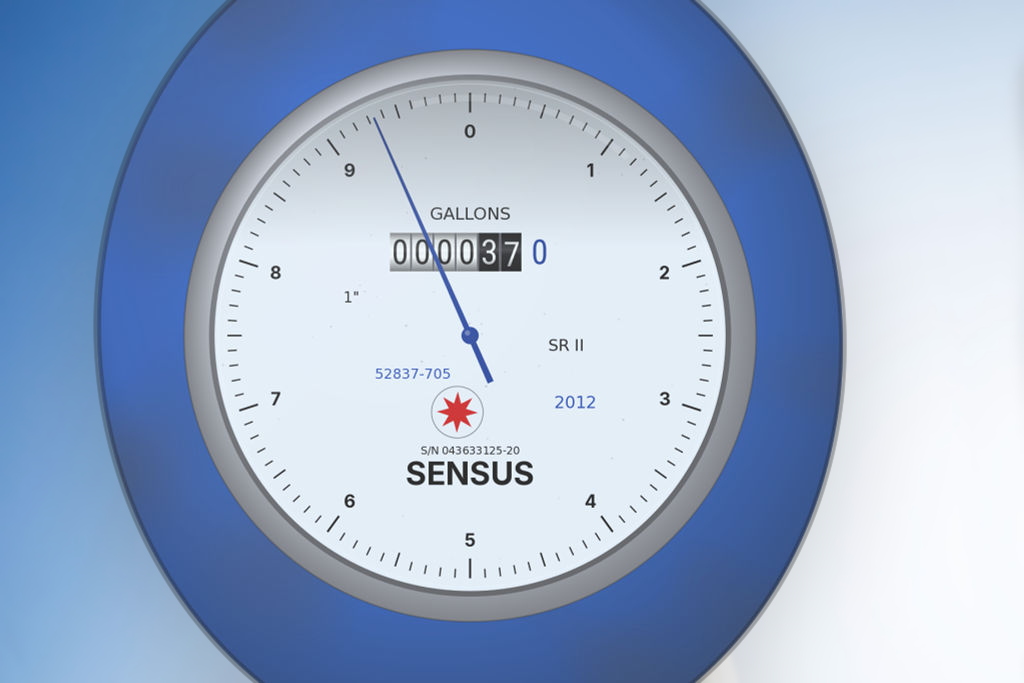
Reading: 369.3; gal
